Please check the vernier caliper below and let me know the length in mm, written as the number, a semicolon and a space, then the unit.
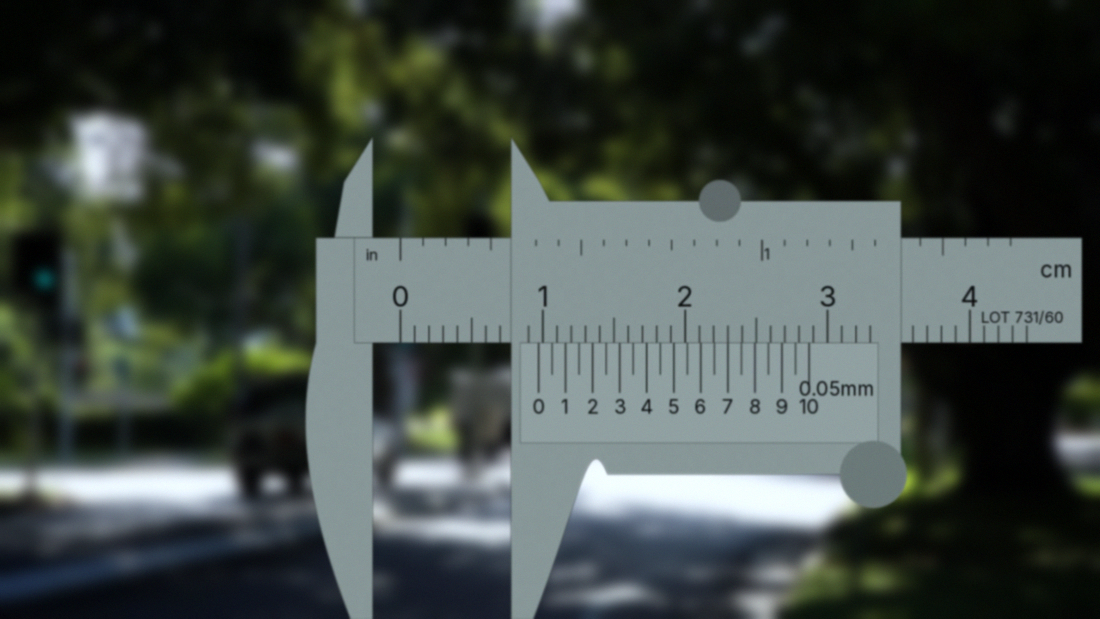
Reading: 9.7; mm
